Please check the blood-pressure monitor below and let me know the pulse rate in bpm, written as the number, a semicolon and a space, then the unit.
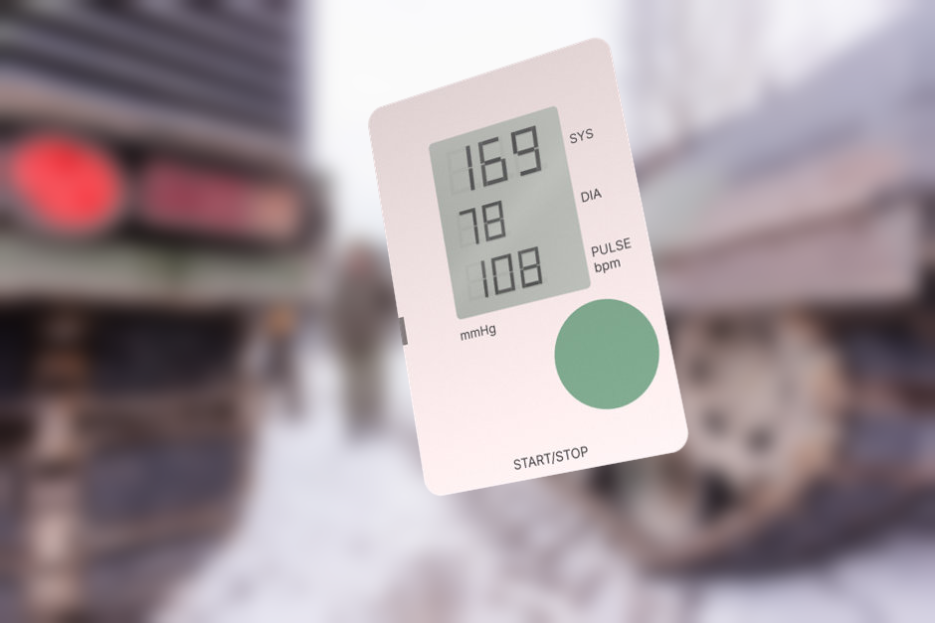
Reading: 108; bpm
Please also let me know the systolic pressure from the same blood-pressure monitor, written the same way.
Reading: 169; mmHg
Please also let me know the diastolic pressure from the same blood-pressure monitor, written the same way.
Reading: 78; mmHg
